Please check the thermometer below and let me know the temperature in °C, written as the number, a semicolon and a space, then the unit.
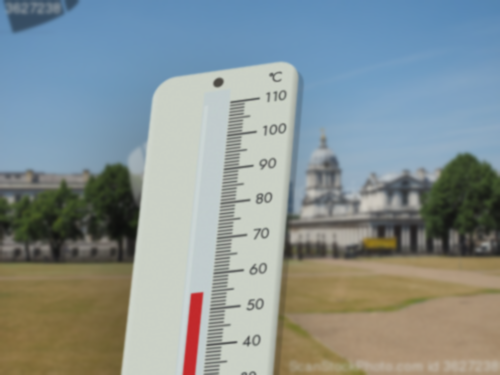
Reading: 55; °C
